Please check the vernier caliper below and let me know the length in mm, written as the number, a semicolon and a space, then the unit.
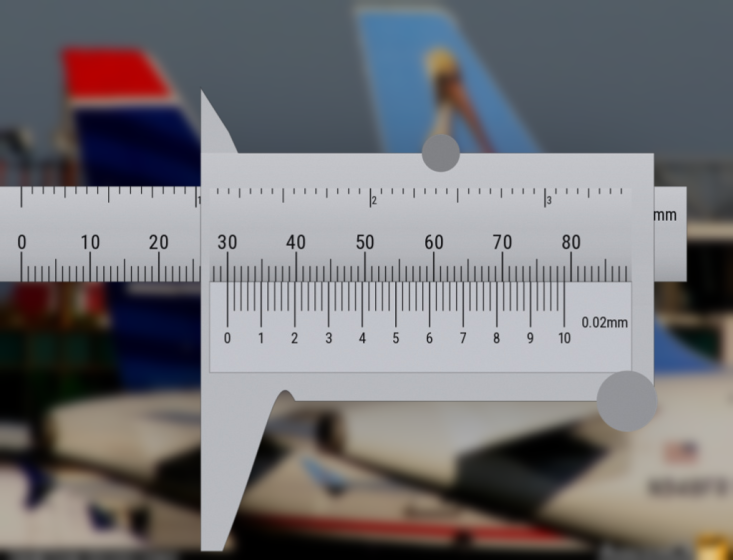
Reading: 30.0; mm
